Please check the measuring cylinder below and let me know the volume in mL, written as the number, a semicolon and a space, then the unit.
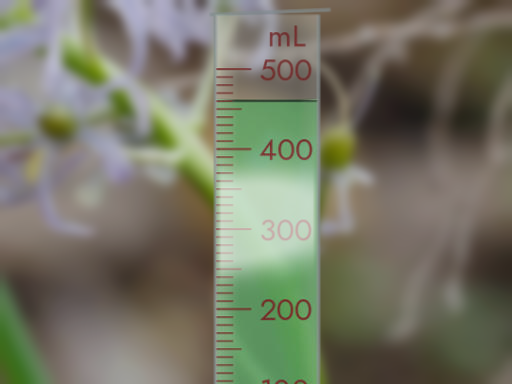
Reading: 460; mL
